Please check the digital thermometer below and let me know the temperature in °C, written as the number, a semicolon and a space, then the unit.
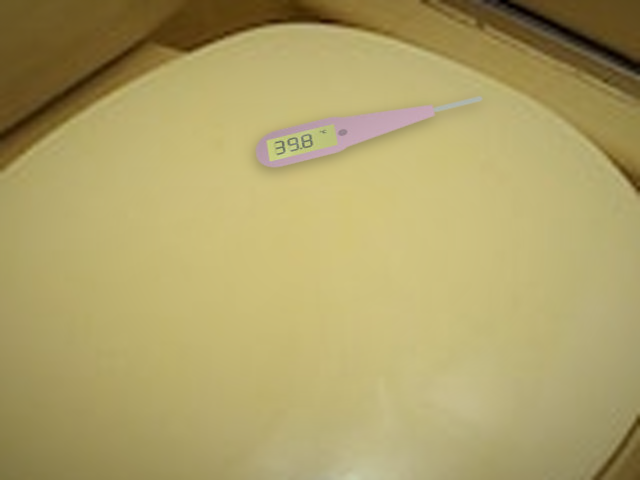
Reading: 39.8; °C
